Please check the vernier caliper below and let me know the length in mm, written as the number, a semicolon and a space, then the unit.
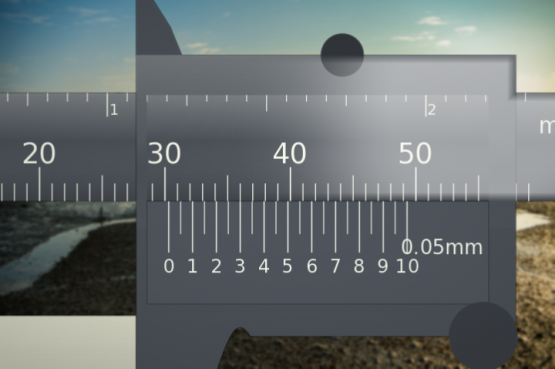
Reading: 30.3; mm
